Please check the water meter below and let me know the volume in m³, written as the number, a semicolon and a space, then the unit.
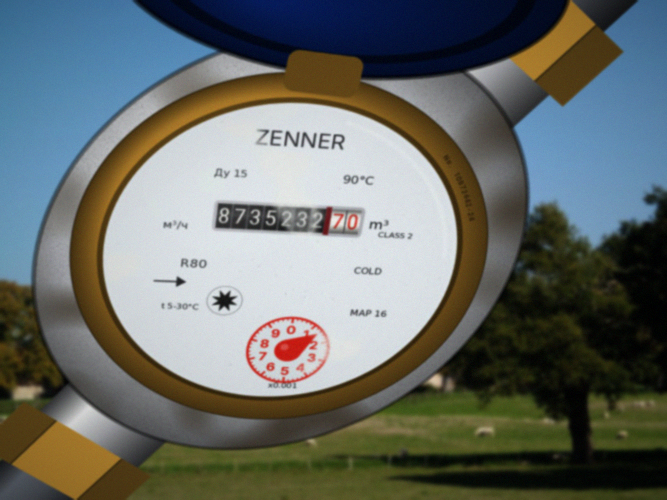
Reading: 8735232.701; m³
